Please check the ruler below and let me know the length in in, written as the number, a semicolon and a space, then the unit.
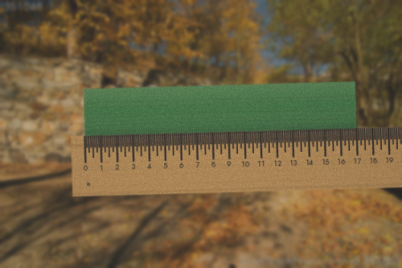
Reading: 17; in
